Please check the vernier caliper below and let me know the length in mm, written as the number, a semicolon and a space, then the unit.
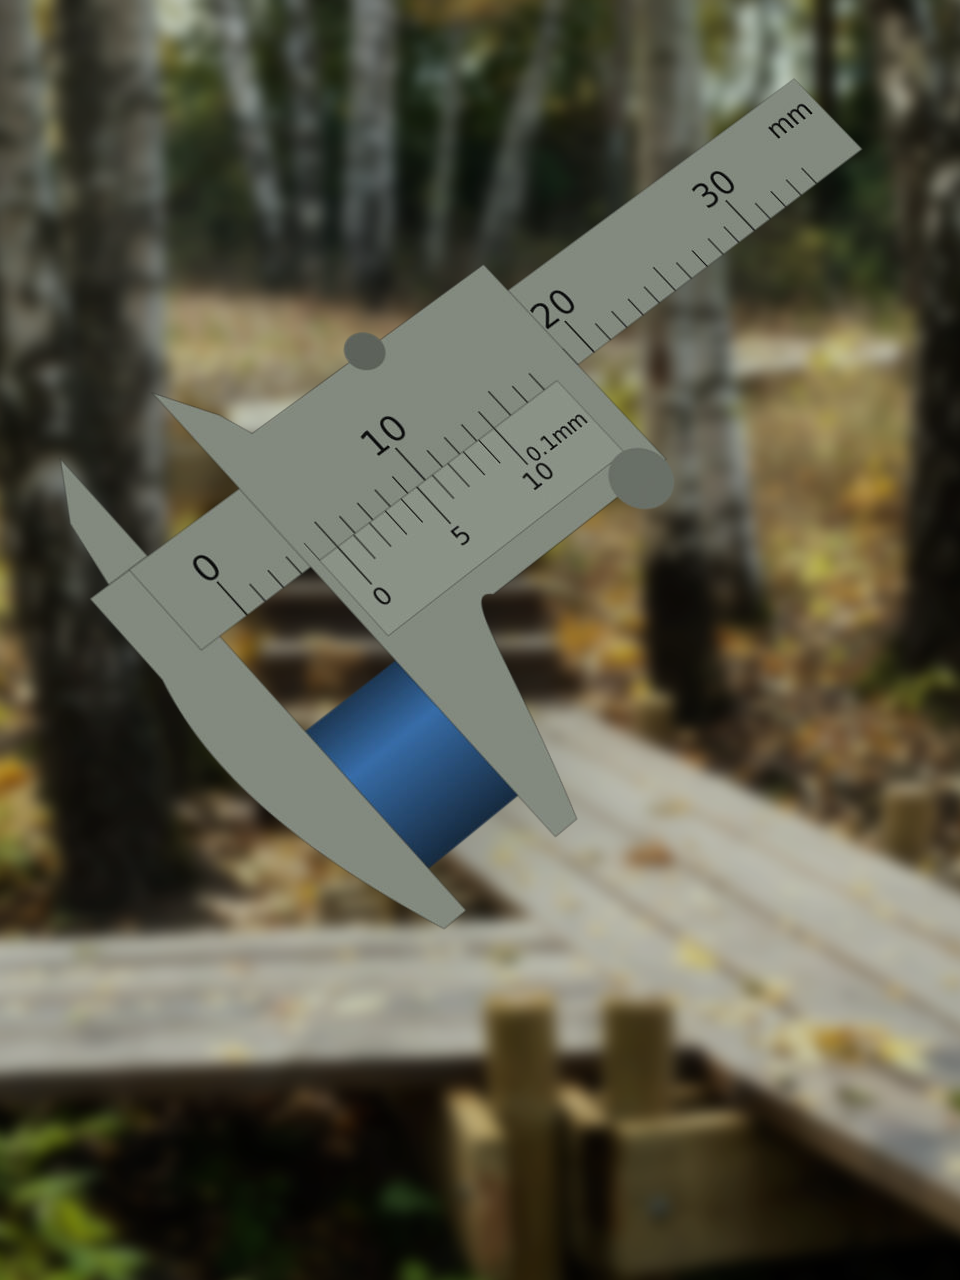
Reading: 5.0; mm
